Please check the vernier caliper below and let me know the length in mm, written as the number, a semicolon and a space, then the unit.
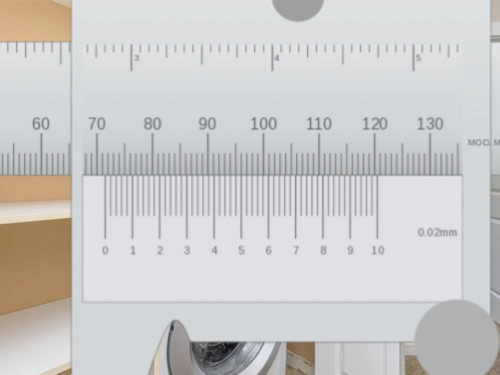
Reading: 71.5; mm
